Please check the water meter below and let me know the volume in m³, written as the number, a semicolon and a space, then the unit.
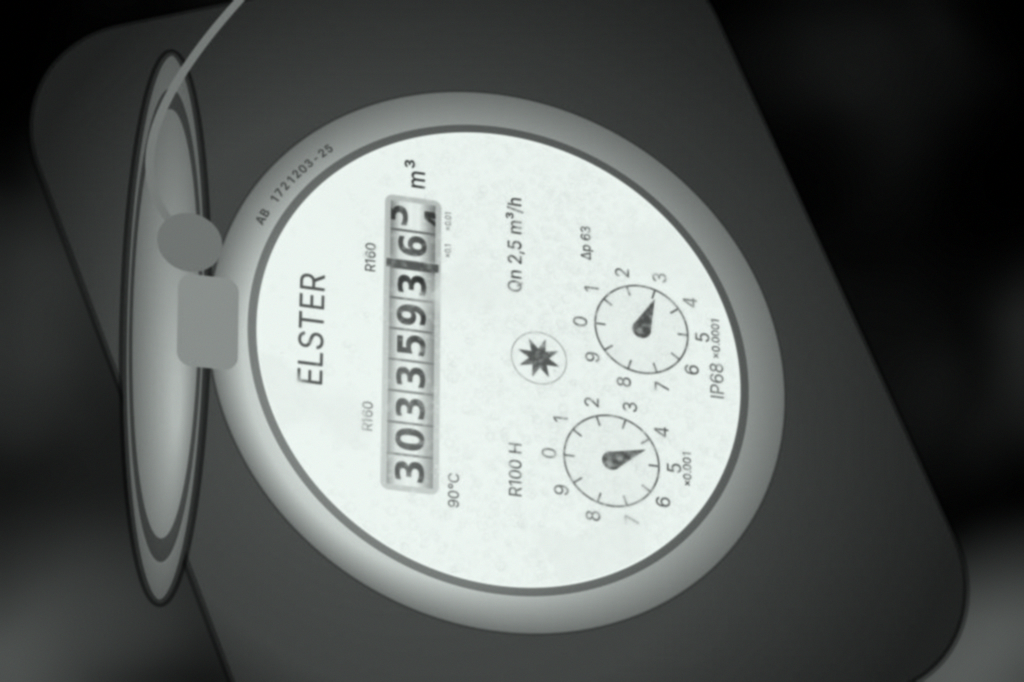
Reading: 3033593.6343; m³
